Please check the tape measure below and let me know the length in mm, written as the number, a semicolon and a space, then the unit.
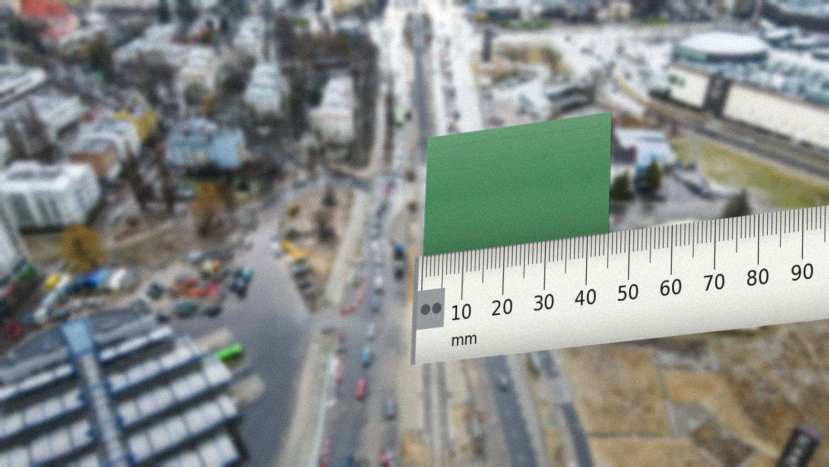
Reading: 45; mm
